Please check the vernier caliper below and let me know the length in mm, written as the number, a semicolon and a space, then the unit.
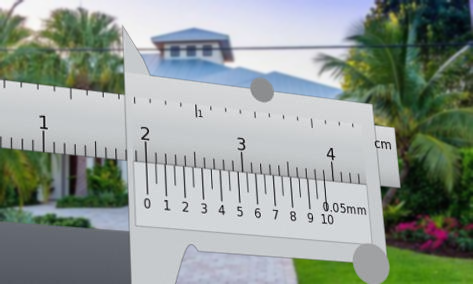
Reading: 20.0; mm
